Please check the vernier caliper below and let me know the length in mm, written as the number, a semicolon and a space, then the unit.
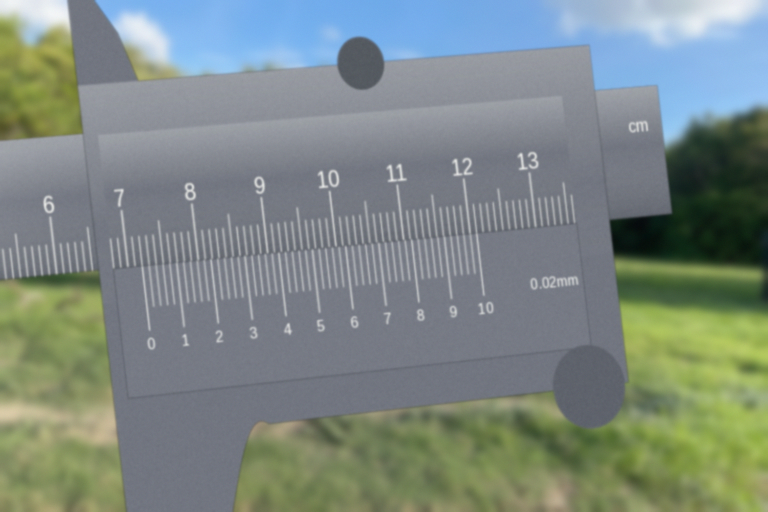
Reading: 72.0; mm
